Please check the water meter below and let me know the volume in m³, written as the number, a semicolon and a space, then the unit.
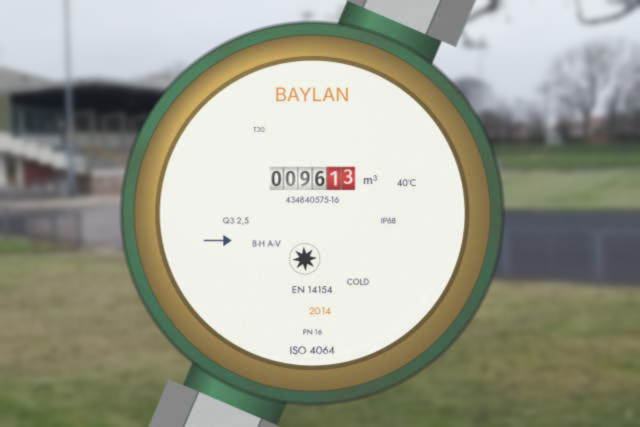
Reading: 96.13; m³
